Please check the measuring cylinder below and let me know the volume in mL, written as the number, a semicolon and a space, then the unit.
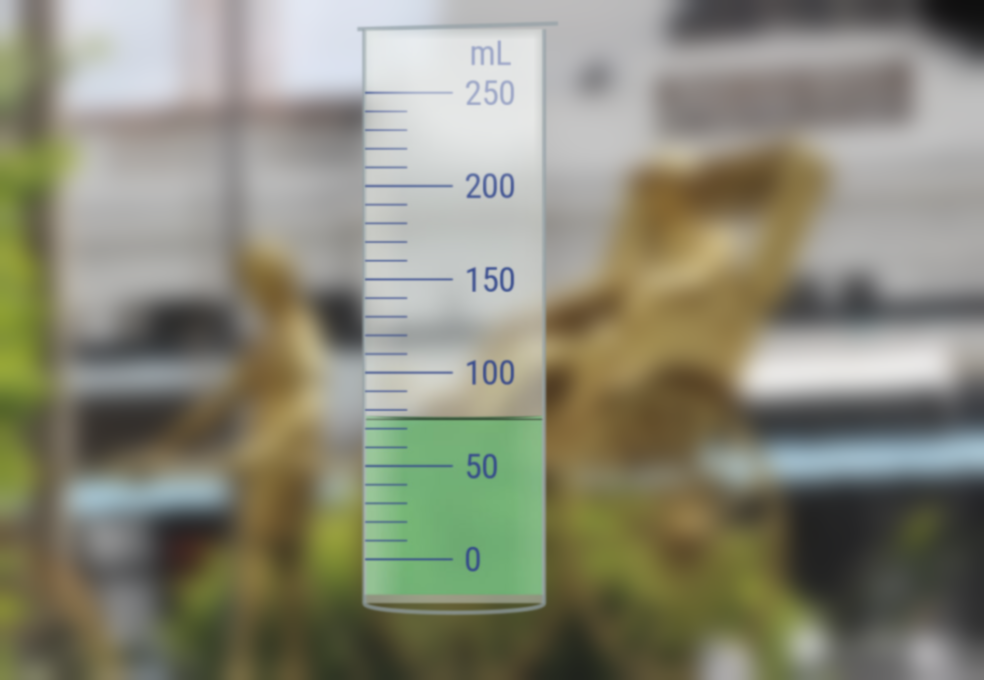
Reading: 75; mL
